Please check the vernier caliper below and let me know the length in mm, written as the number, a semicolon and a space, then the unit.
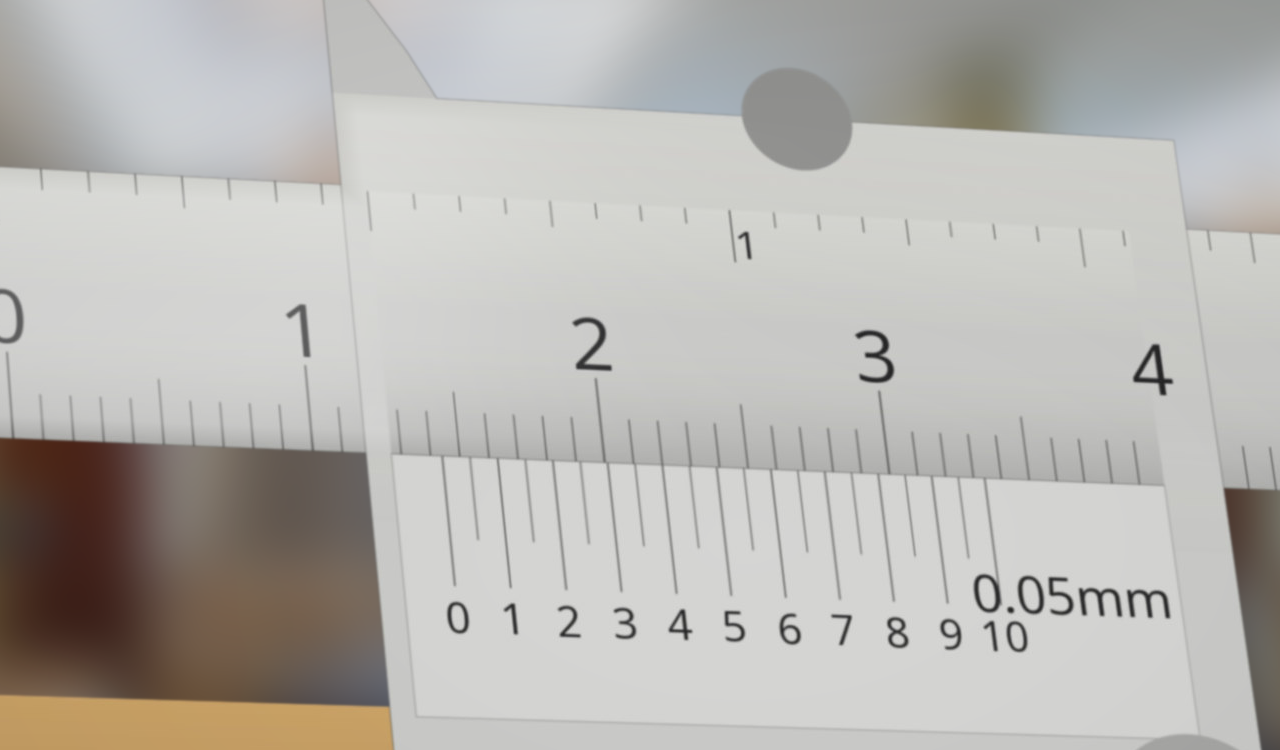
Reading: 14.4; mm
